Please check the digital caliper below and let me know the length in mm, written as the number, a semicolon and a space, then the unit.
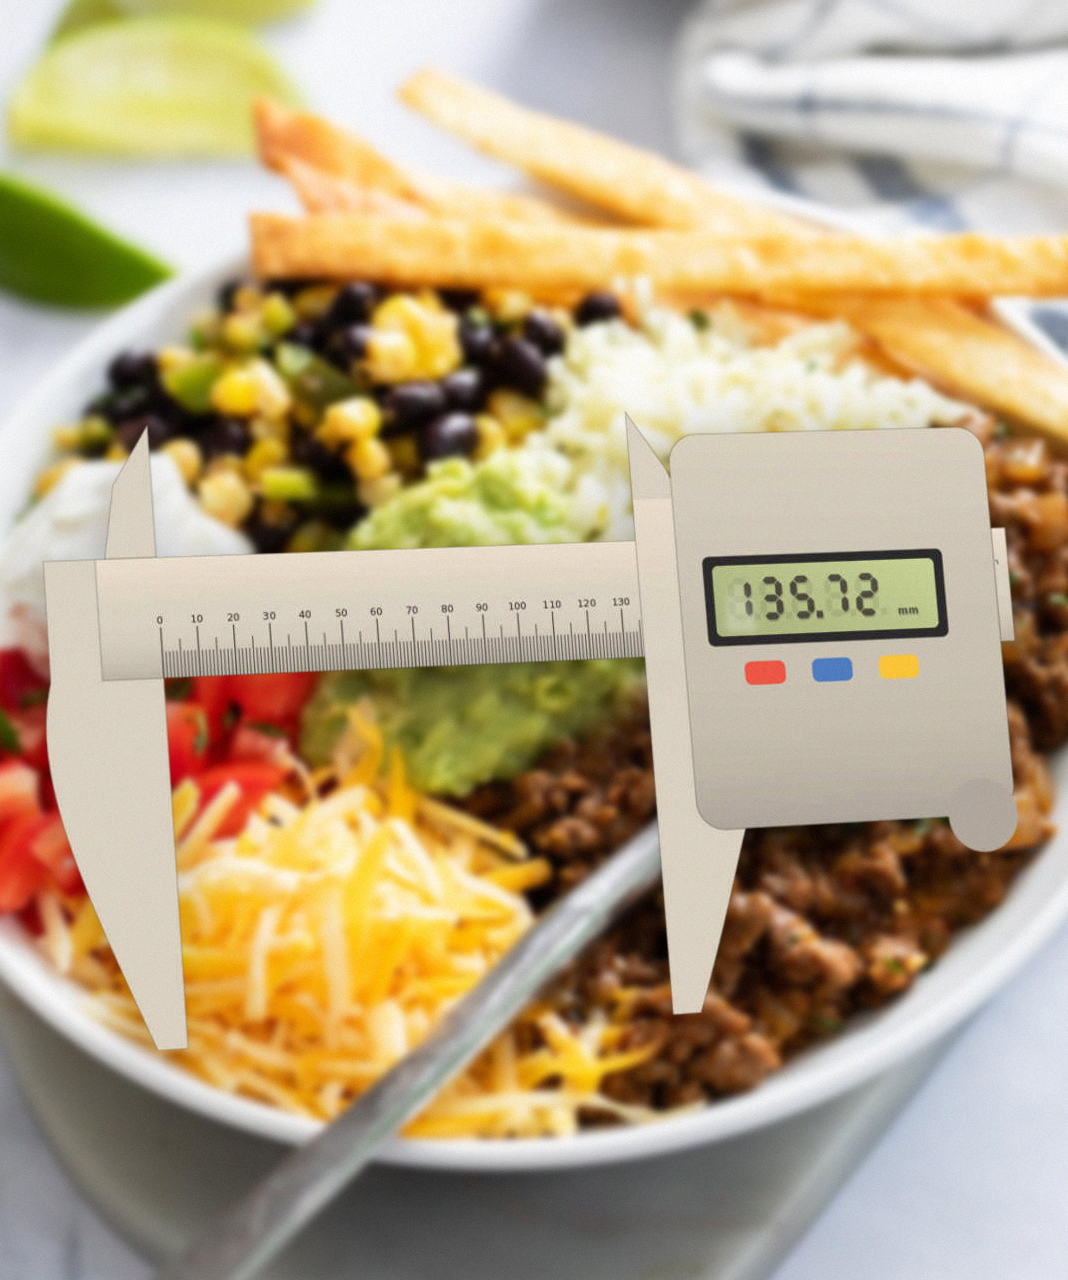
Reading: 135.72; mm
